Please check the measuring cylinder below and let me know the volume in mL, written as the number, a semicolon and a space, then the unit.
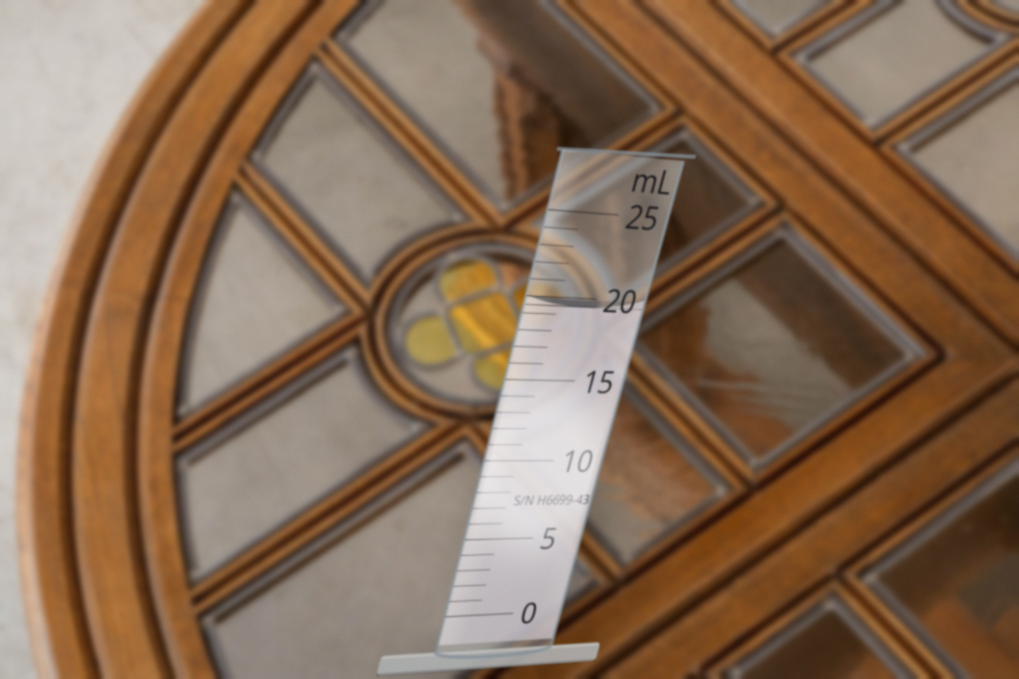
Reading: 19.5; mL
